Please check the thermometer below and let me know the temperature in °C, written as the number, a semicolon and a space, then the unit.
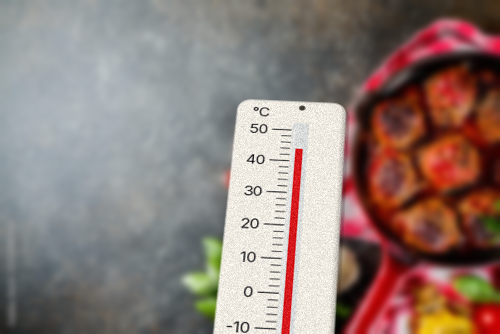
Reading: 44; °C
